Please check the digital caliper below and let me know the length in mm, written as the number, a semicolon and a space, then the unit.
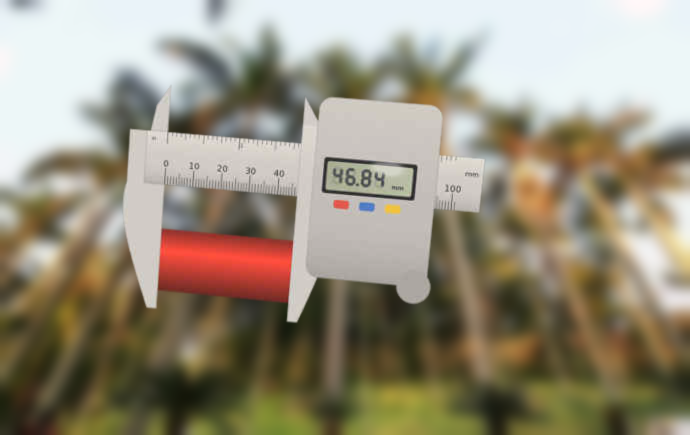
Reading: 46.84; mm
